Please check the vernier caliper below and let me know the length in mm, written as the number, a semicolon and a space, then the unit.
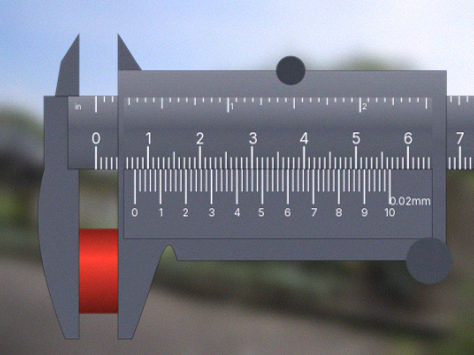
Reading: 7.5; mm
